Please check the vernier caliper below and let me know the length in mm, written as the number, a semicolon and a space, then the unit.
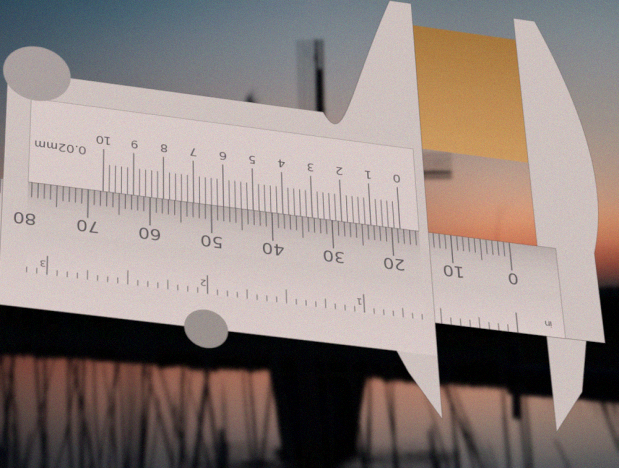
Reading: 18.6; mm
